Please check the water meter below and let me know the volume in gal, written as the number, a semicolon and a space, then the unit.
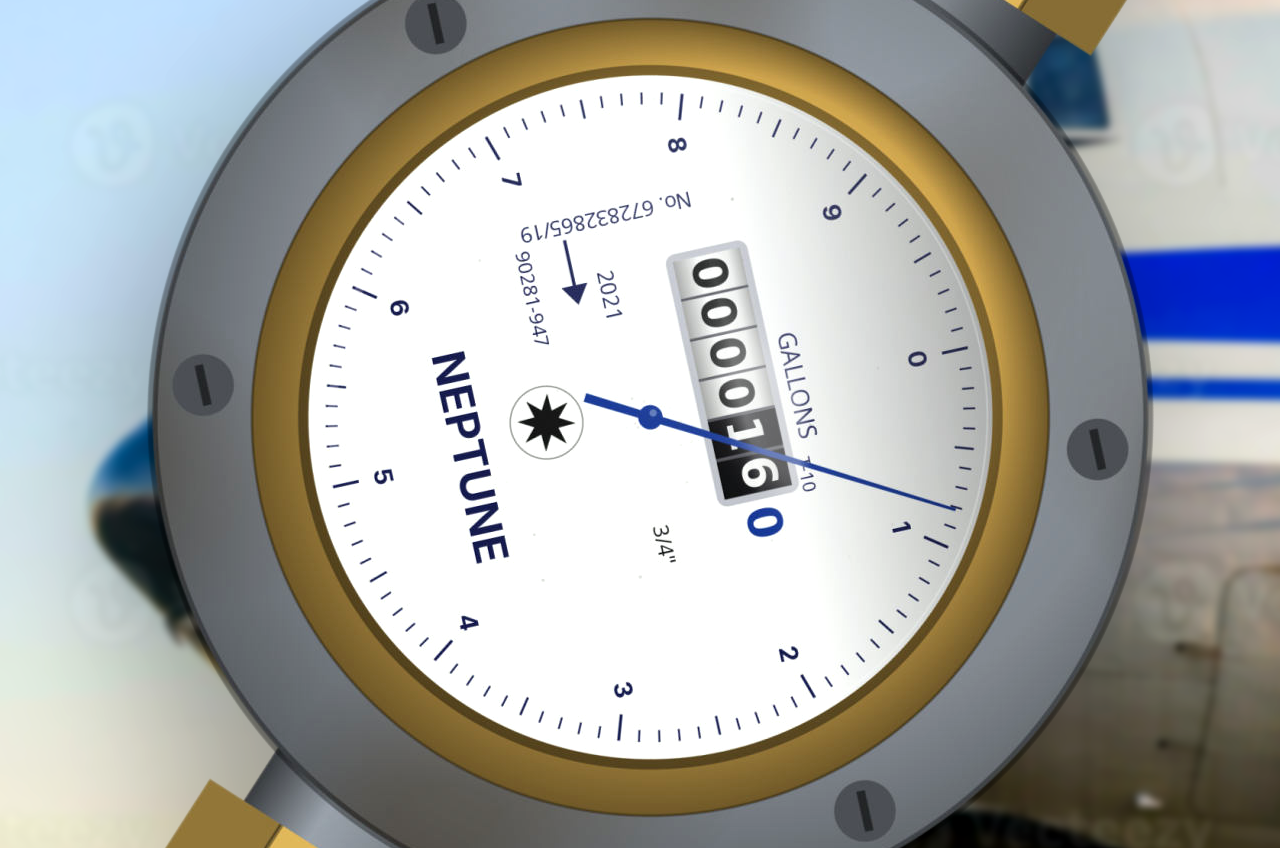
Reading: 160.8; gal
